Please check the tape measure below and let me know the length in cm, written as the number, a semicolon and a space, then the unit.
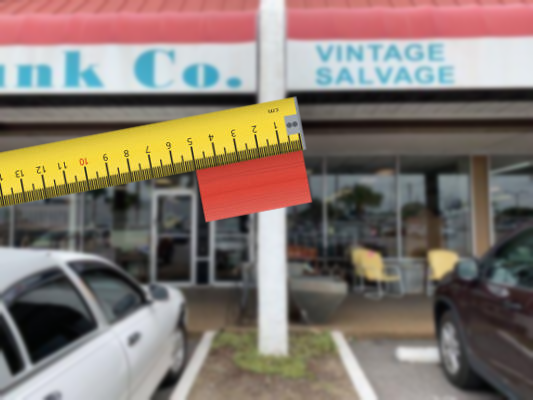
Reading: 5; cm
